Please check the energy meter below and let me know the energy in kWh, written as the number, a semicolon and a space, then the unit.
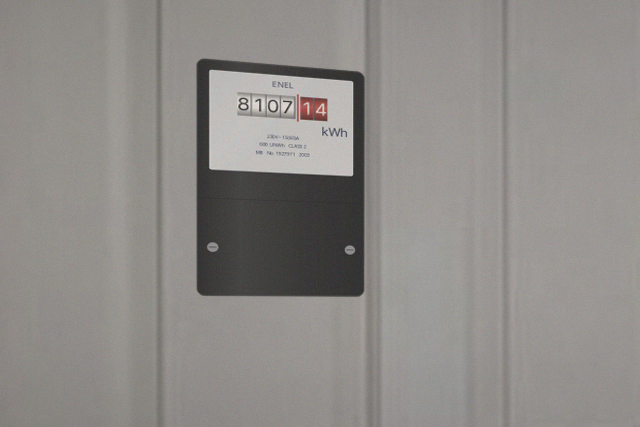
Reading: 8107.14; kWh
